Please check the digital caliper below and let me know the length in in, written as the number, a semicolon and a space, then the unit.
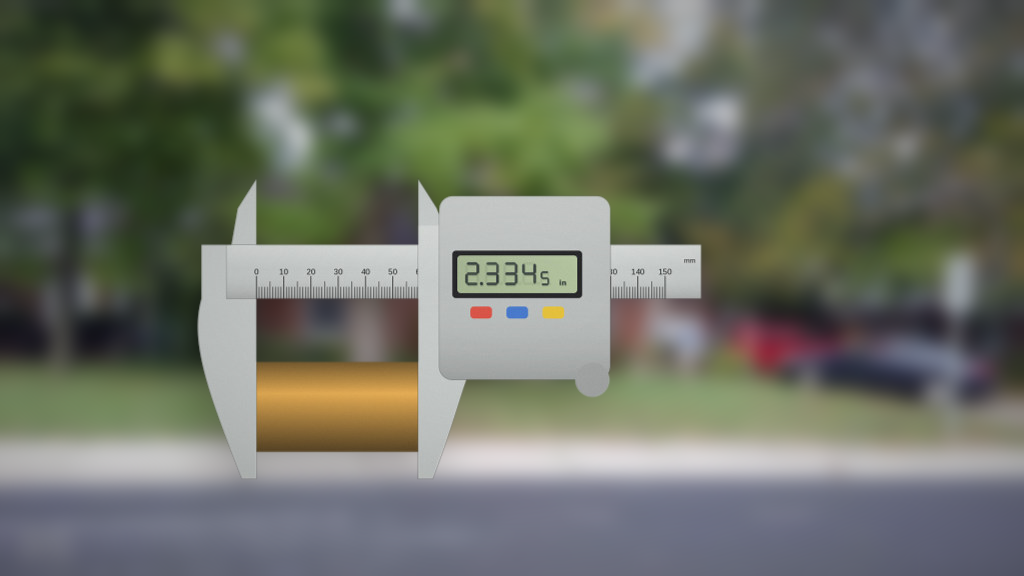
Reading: 2.3345; in
